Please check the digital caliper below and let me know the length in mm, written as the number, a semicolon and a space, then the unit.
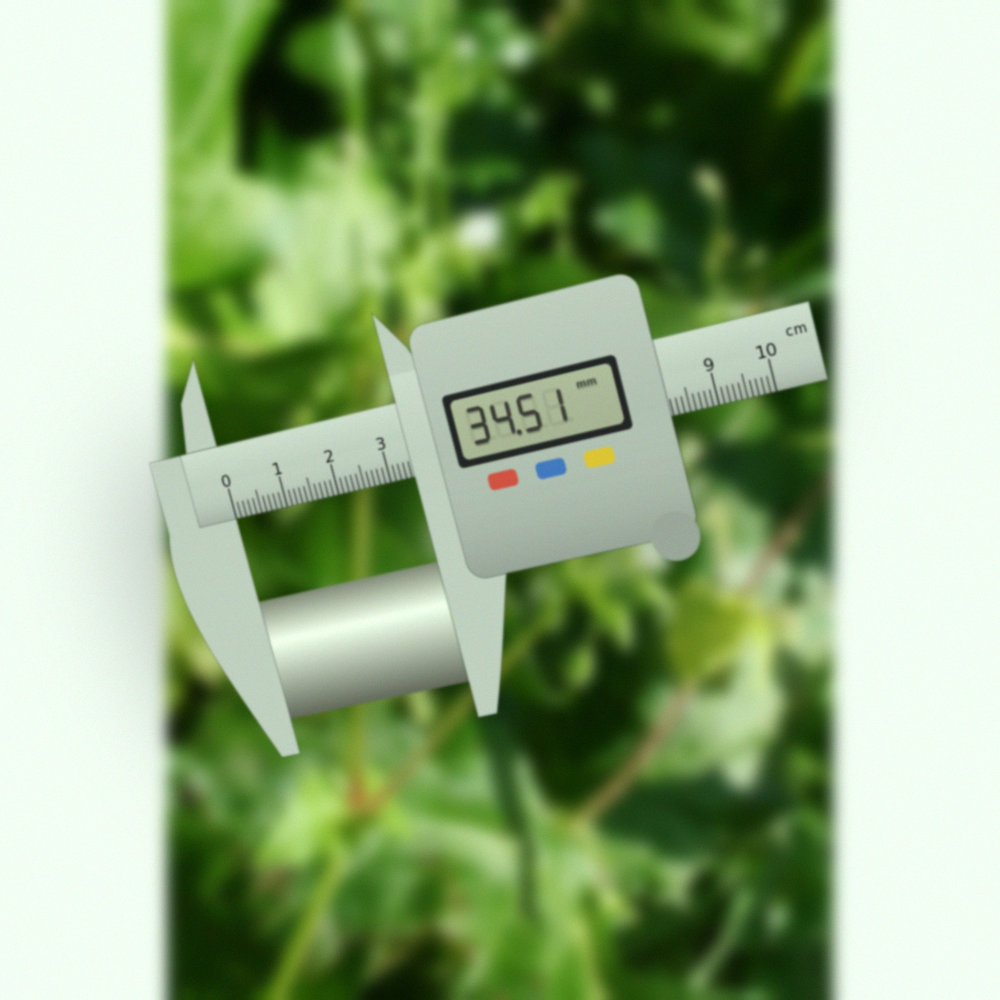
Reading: 34.51; mm
